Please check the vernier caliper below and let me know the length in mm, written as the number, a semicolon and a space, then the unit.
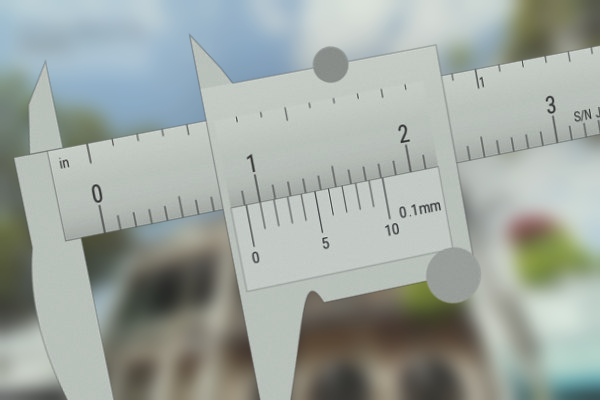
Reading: 9.1; mm
